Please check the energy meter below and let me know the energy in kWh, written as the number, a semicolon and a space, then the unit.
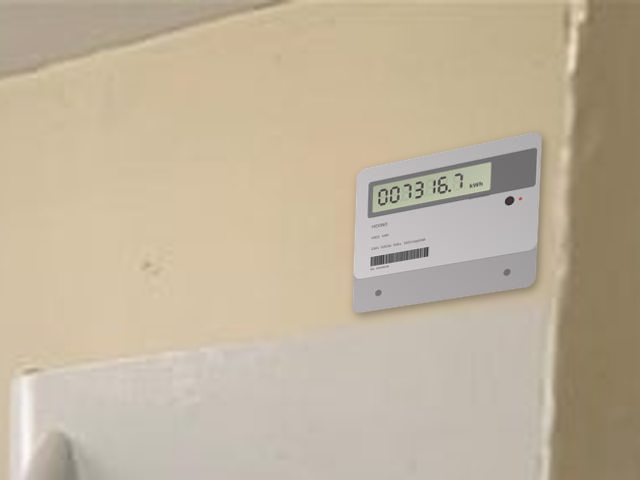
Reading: 7316.7; kWh
